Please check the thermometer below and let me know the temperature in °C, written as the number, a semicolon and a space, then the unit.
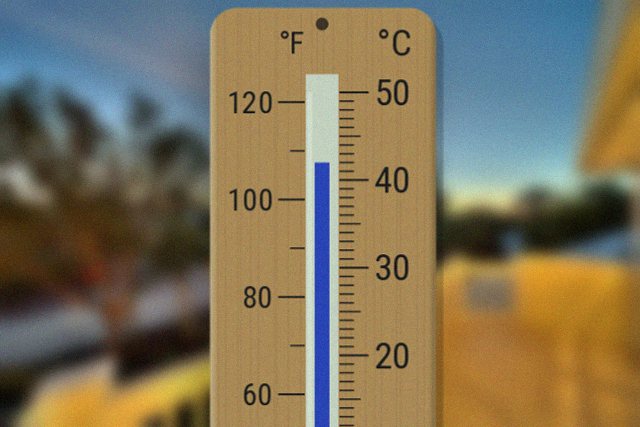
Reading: 42; °C
